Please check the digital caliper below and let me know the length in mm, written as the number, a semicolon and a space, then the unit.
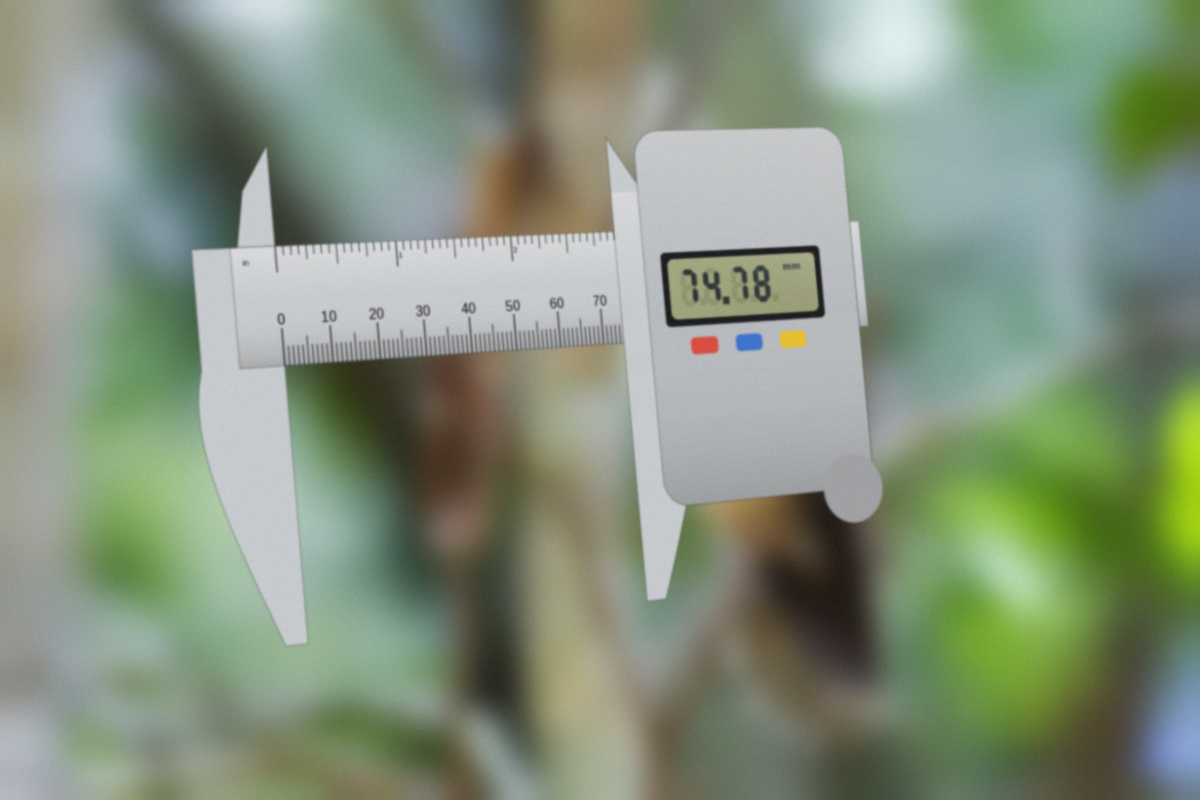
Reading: 74.78; mm
